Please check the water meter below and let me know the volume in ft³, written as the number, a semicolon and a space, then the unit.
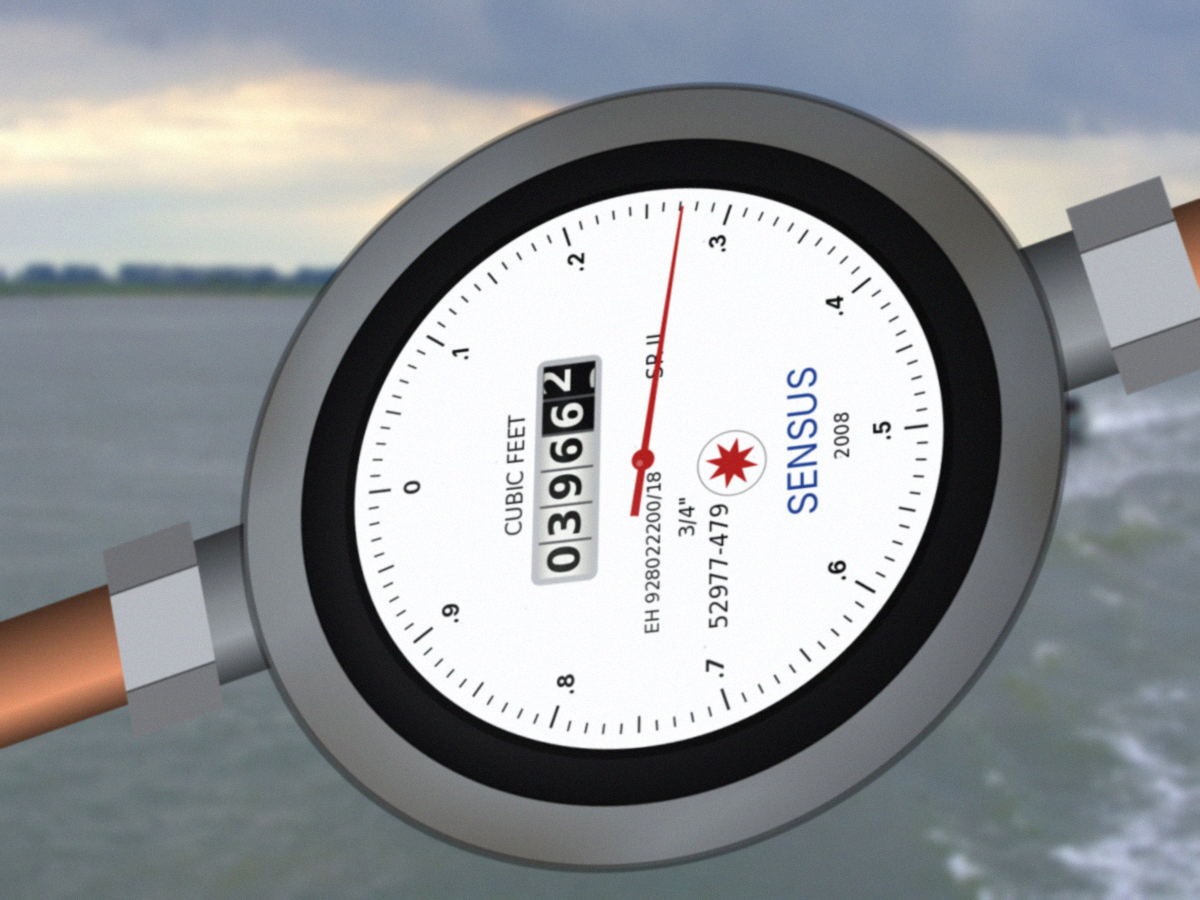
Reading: 39662.27; ft³
